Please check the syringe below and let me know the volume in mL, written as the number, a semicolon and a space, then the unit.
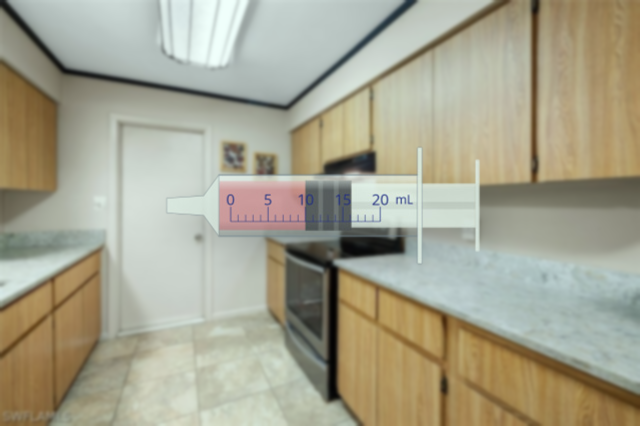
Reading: 10; mL
